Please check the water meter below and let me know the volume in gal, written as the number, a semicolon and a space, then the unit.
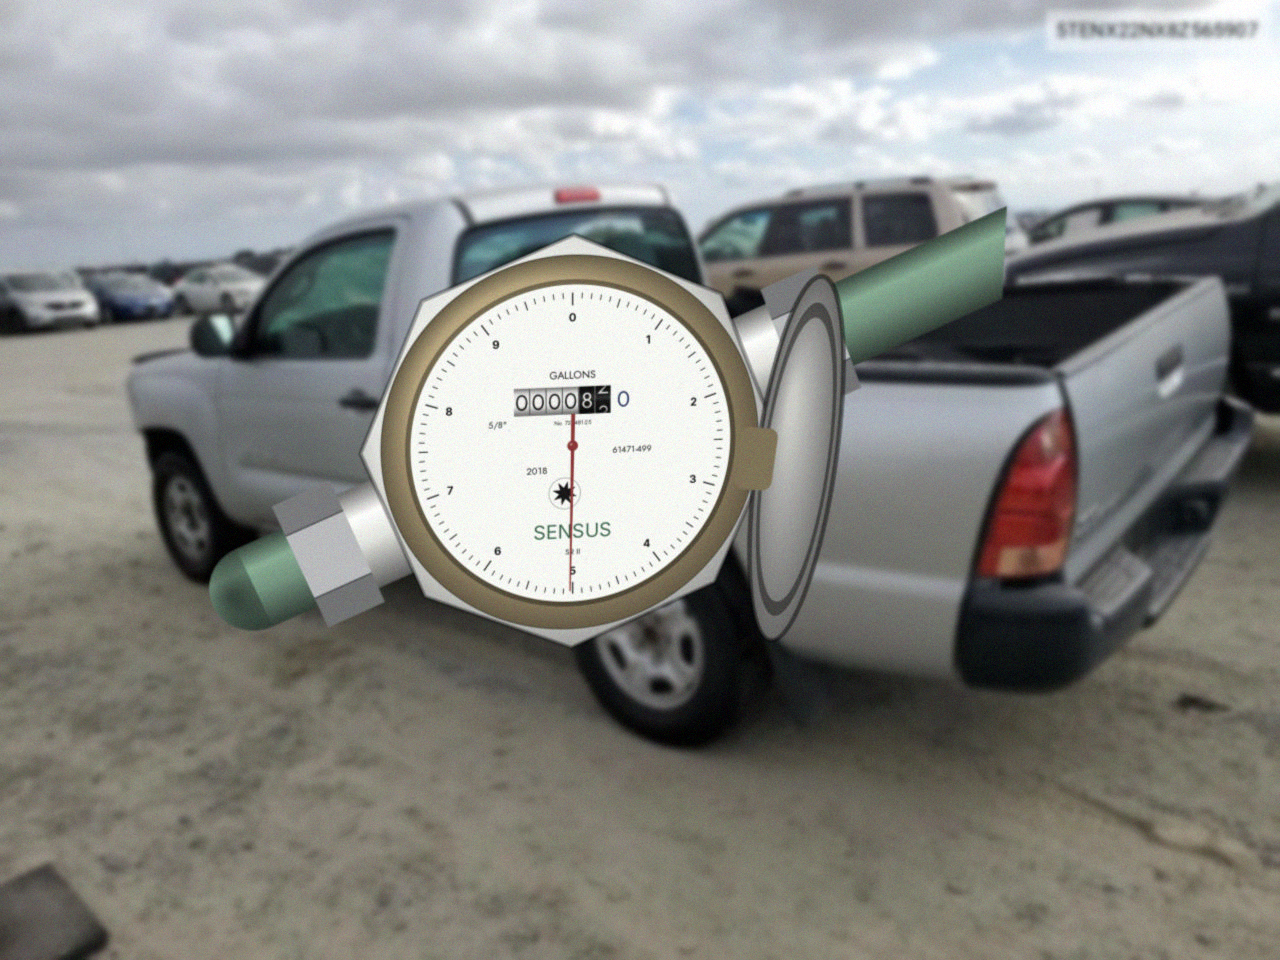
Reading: 825.0; gal
